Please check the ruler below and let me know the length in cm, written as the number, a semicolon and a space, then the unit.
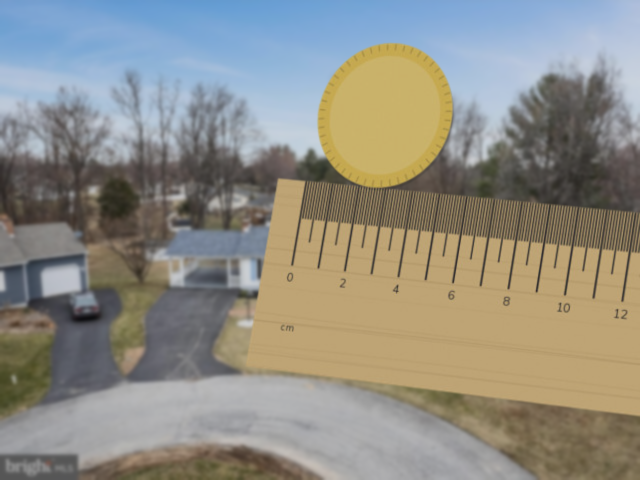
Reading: 5; cm
